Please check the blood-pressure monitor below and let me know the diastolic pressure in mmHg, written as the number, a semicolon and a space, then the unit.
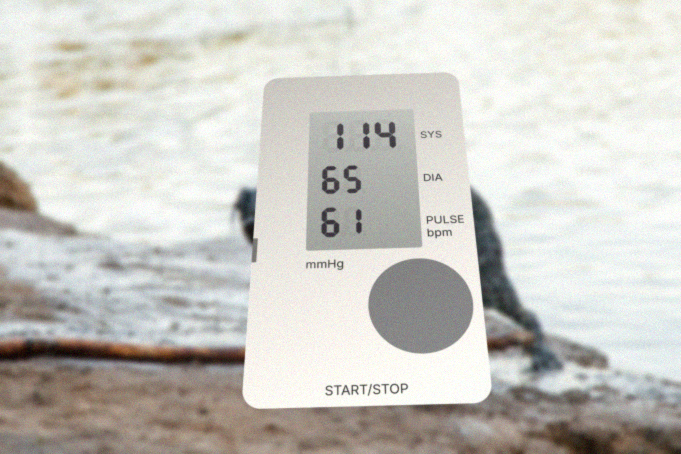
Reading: 65; mmHg
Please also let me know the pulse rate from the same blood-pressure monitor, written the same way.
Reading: 61; bpm
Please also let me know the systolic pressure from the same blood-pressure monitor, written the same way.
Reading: 114; mmHg
